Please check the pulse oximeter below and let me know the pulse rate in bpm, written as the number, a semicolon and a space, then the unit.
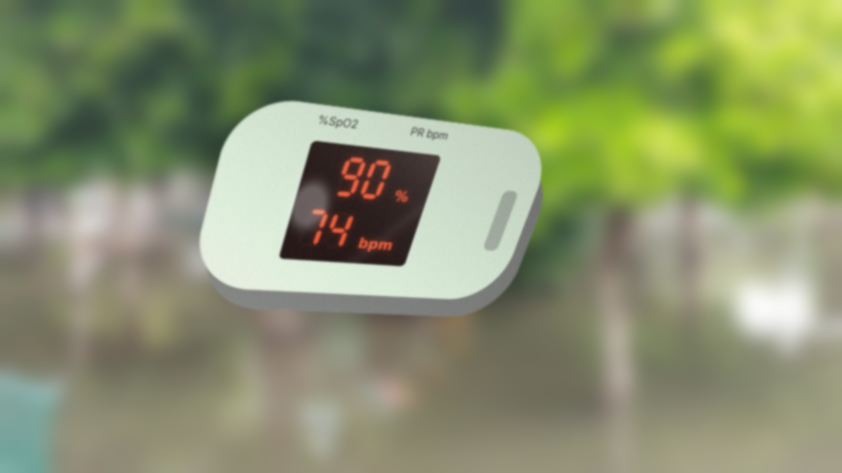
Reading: 74; bpm
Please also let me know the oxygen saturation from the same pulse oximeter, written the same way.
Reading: 90; %
